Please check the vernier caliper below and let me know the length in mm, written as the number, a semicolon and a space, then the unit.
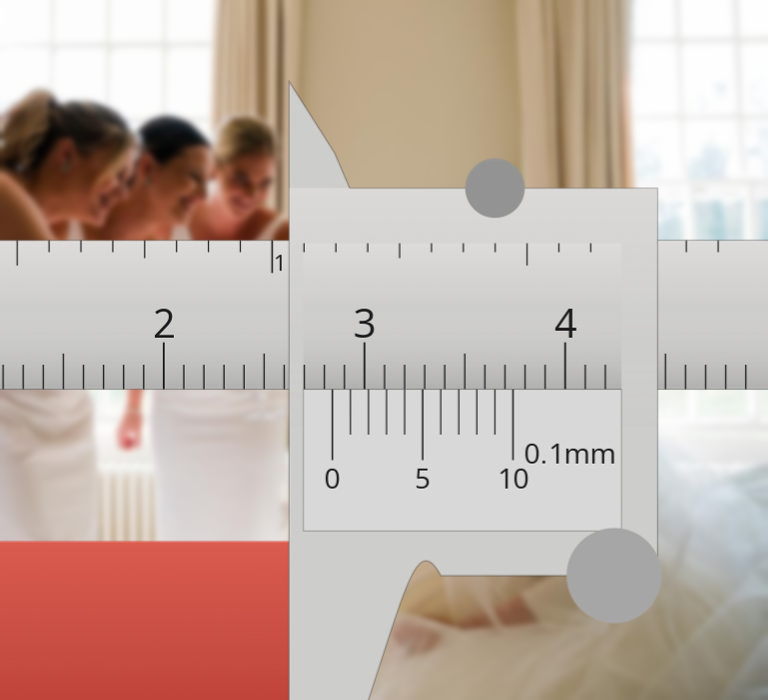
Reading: 28.4; mm
